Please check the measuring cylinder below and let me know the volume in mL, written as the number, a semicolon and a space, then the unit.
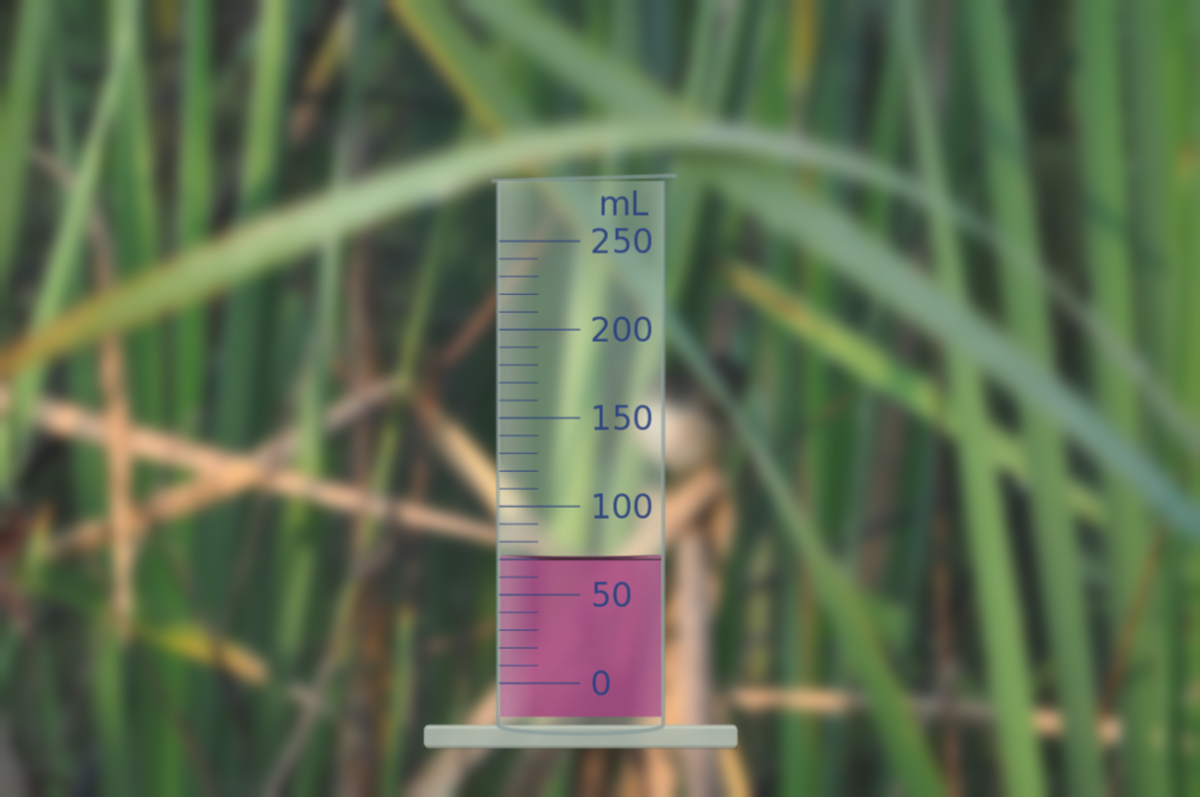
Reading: 70; mL
